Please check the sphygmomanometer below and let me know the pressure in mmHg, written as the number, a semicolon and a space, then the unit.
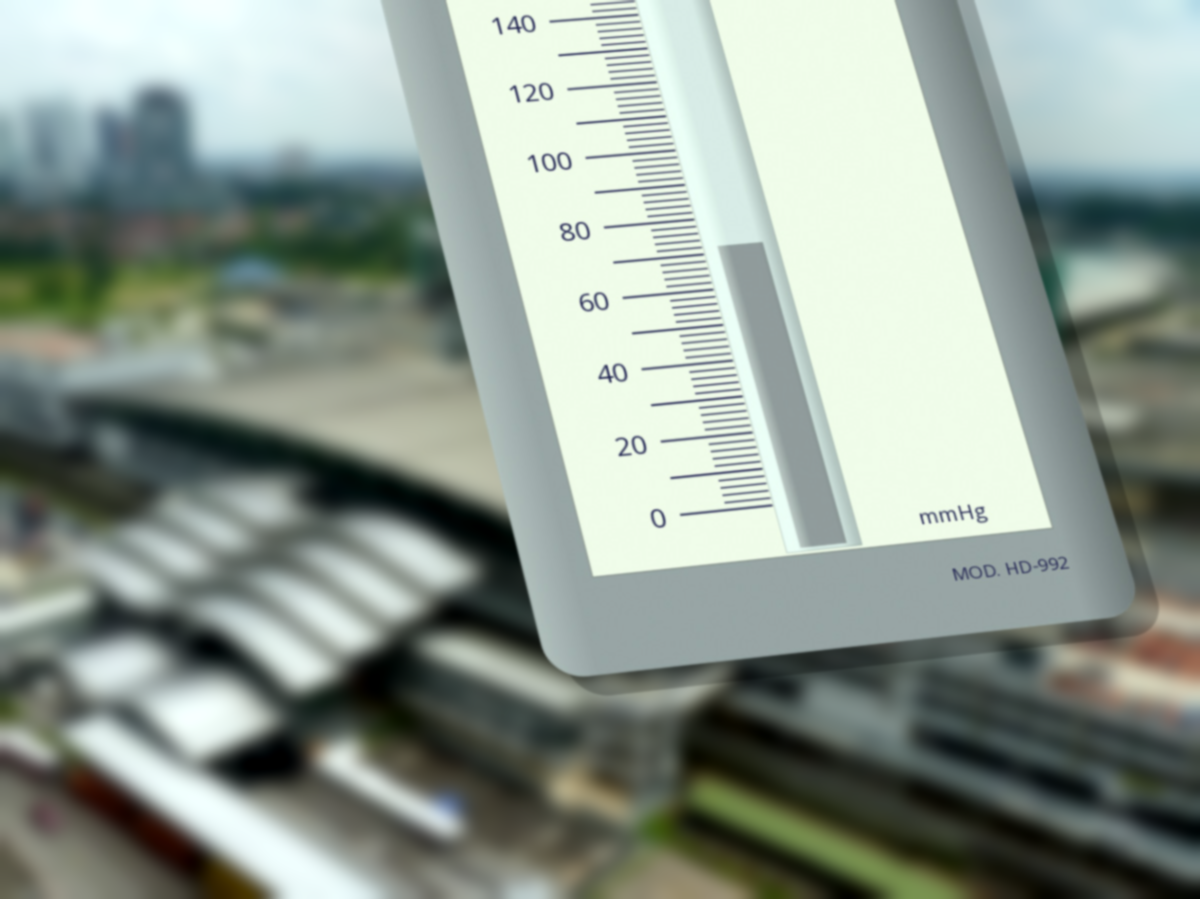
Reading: 72; mmHg
